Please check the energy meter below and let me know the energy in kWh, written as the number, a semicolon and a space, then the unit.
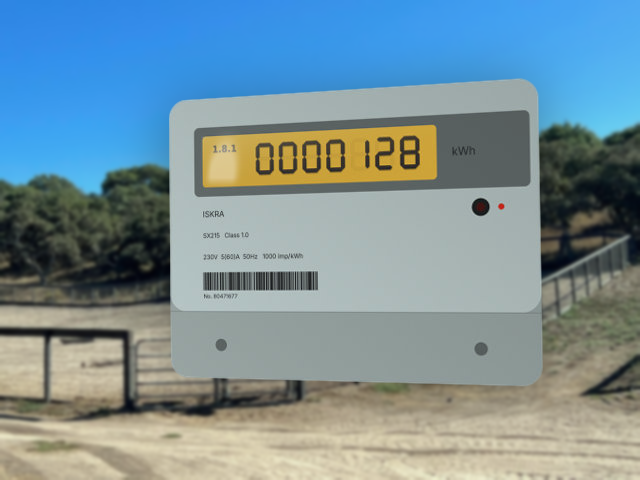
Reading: 128; kWh
